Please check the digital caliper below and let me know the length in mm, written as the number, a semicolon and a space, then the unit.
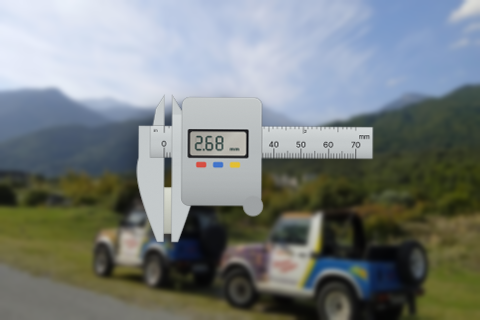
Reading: 2.68; mm
